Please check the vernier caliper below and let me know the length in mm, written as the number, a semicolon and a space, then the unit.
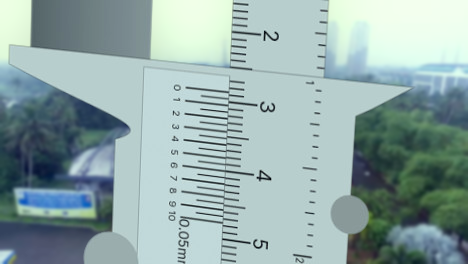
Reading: 28.6; mm
